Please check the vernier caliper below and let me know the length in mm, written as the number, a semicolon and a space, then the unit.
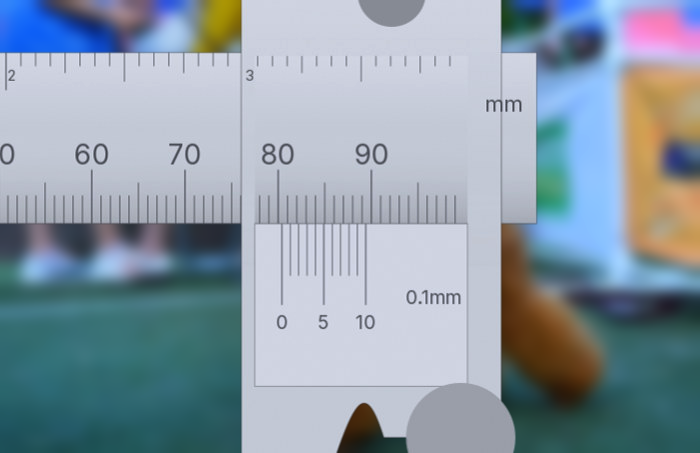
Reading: 80.4; mm
